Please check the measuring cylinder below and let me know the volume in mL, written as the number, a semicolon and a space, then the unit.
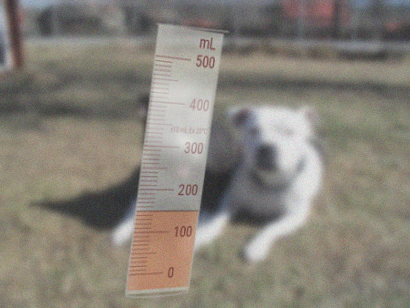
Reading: 150; mL
